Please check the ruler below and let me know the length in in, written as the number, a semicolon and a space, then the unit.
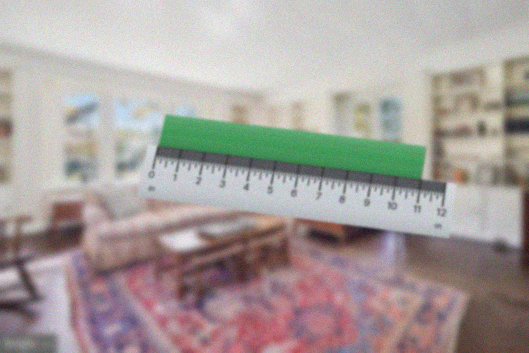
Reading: 11; in
